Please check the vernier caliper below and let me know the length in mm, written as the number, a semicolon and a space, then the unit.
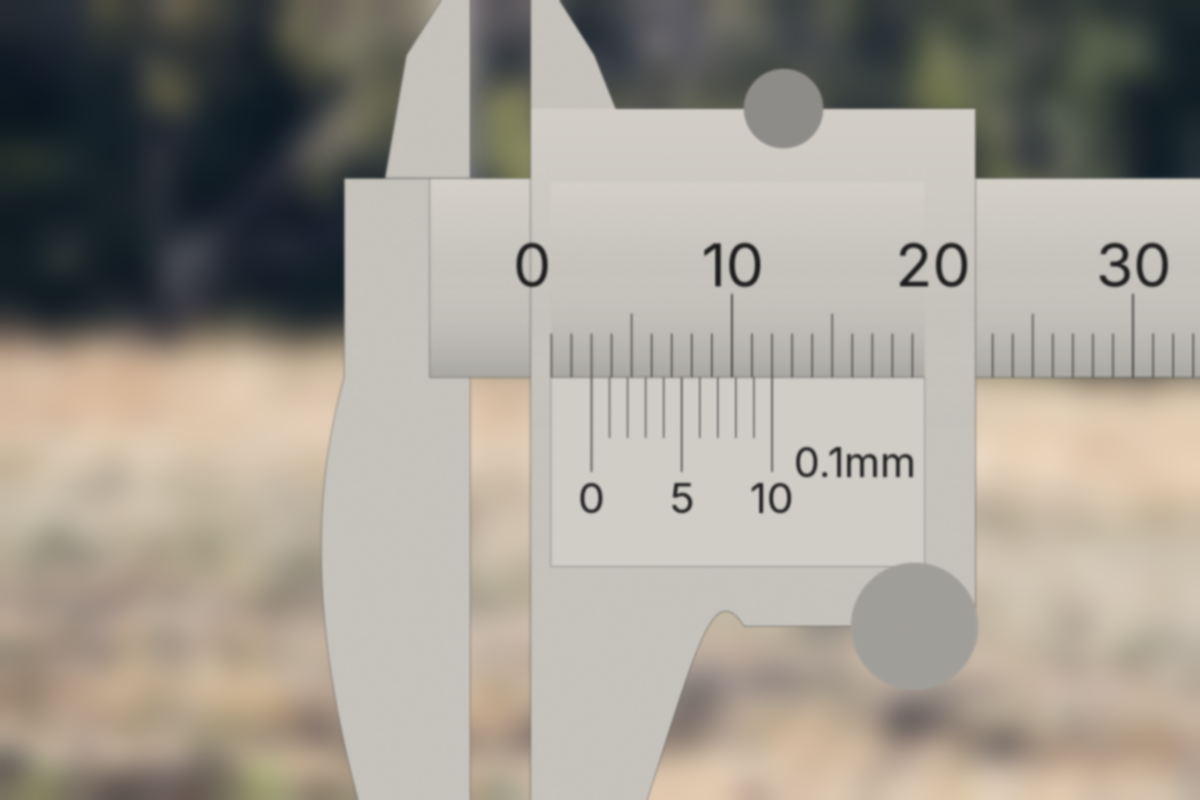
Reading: 3.0; mm
